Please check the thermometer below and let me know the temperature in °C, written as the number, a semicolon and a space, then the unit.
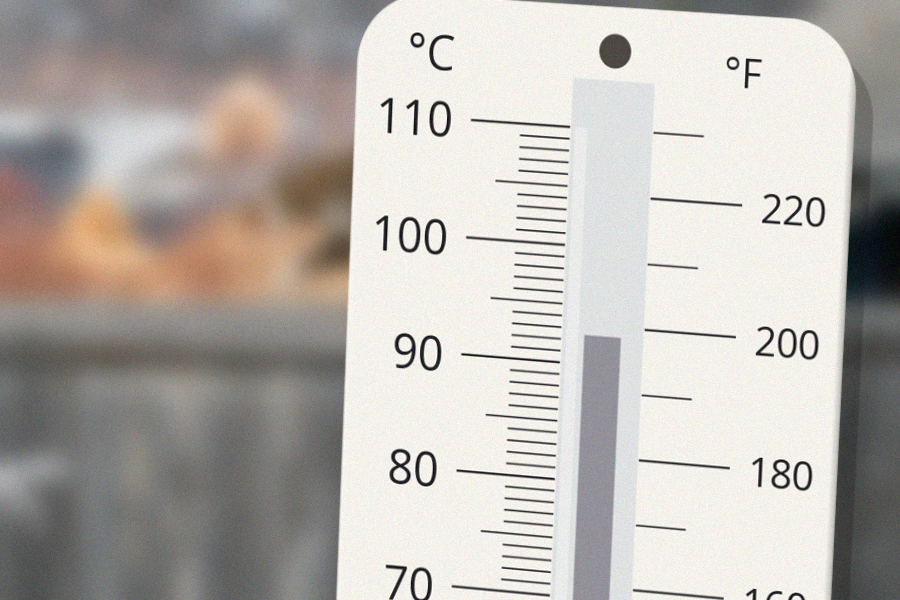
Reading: 92.5; °C
